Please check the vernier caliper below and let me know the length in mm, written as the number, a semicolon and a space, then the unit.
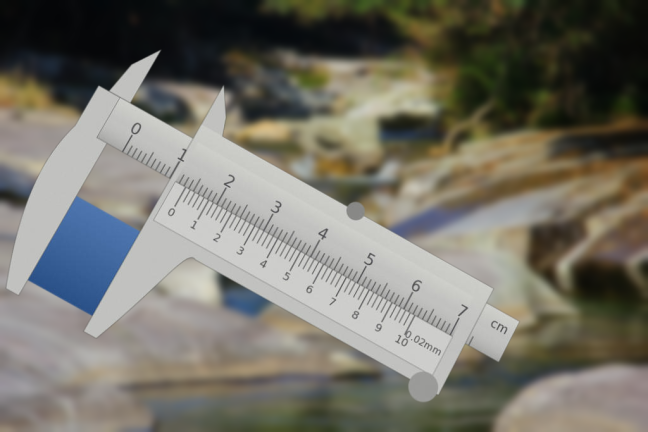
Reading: 13.4; mm
